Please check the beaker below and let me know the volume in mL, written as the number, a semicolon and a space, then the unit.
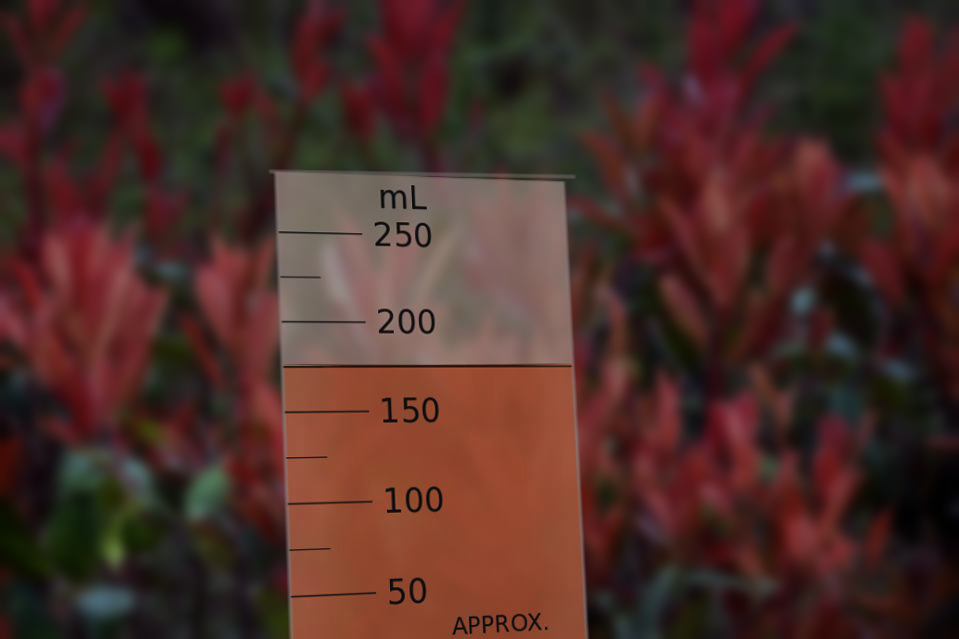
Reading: 175; mL
